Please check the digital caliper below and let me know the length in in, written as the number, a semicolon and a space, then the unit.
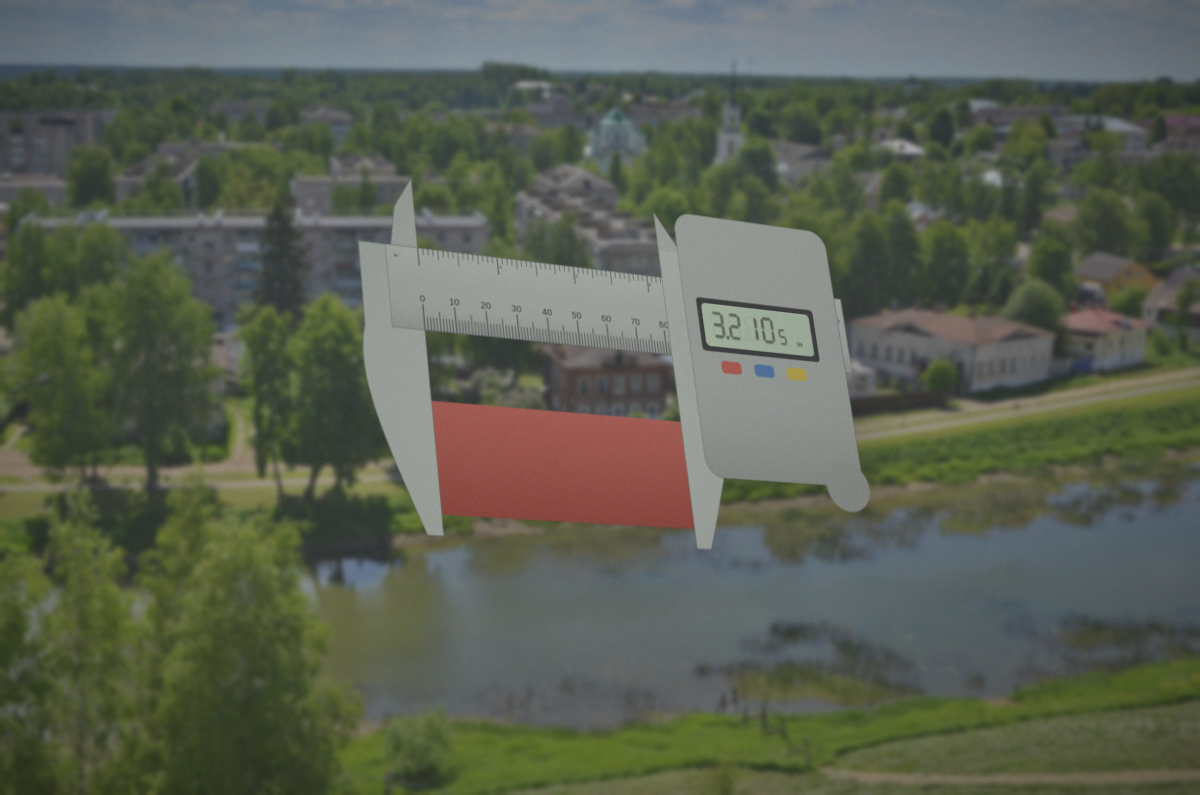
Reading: 3.2105; in
